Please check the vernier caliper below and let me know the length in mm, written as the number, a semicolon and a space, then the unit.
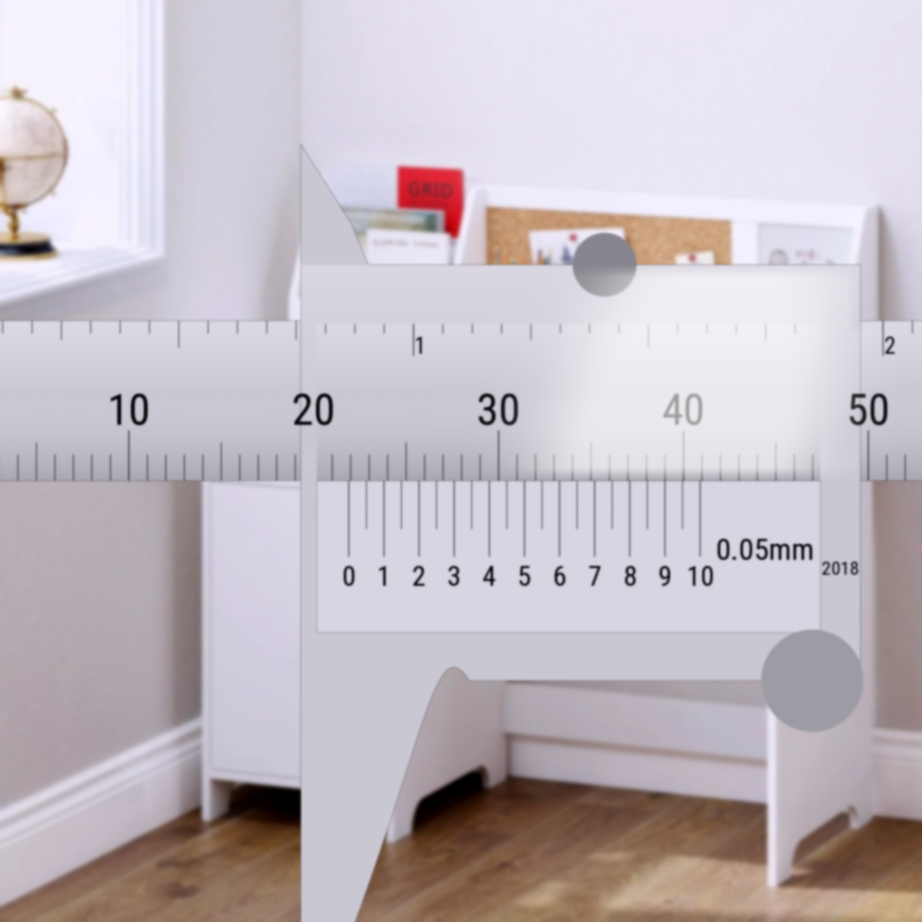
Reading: 21.9; mm
